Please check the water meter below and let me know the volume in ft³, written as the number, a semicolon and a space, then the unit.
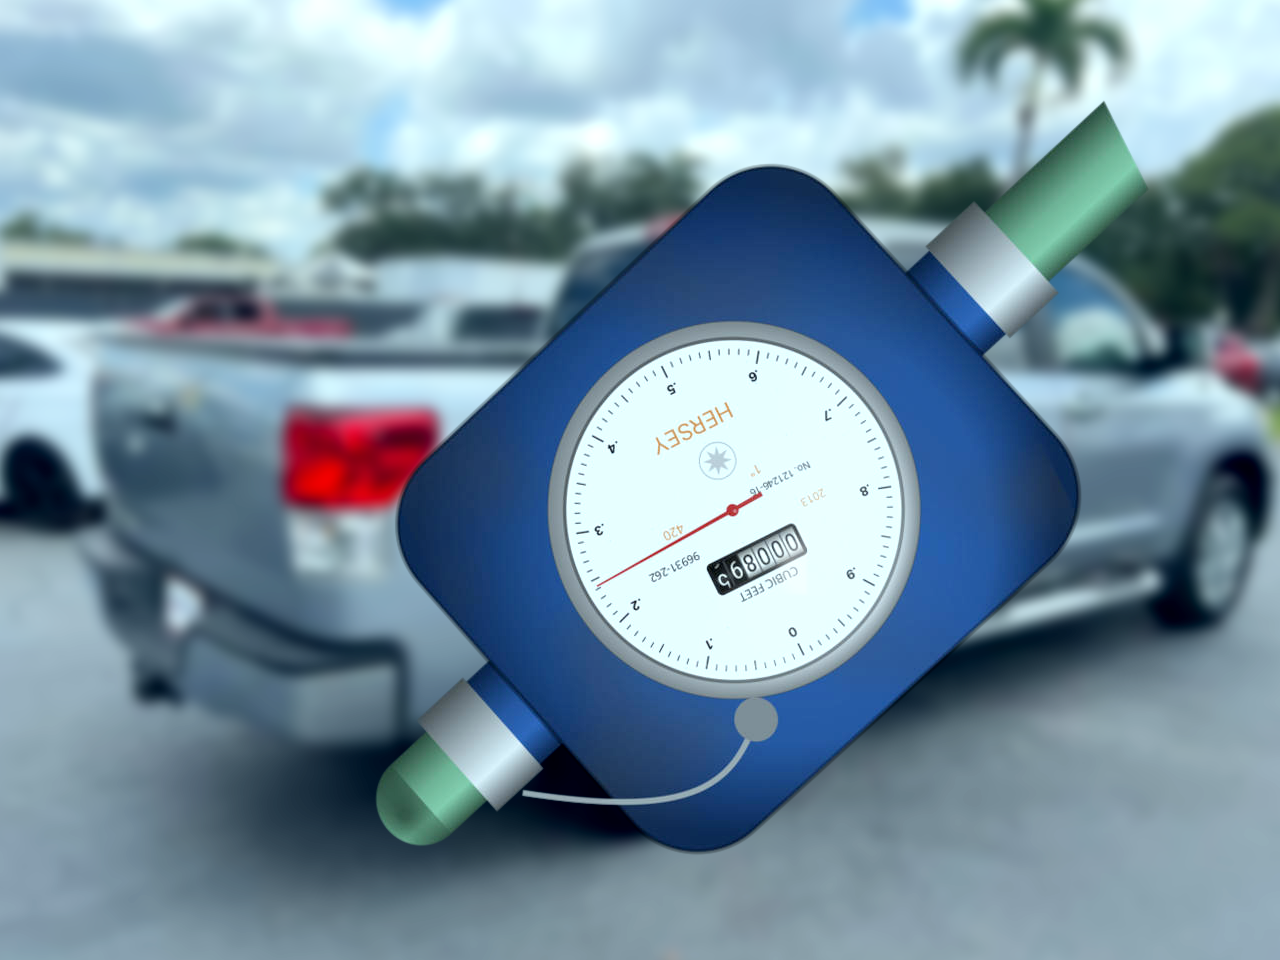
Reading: 895.24; ft³
